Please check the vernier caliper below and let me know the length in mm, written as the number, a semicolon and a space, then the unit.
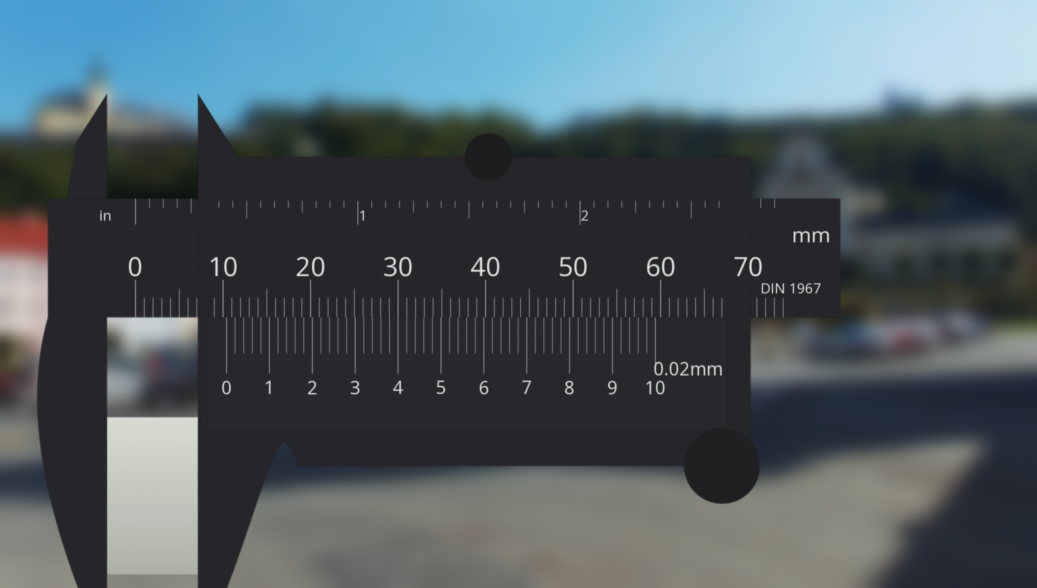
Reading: 10.4; mm
